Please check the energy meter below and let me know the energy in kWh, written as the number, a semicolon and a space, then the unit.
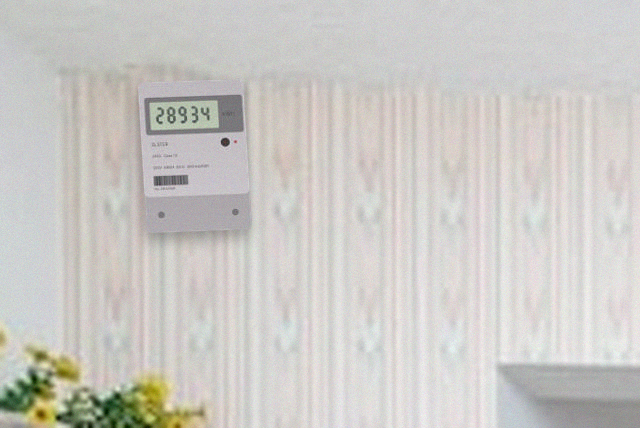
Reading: 28934; kWh
